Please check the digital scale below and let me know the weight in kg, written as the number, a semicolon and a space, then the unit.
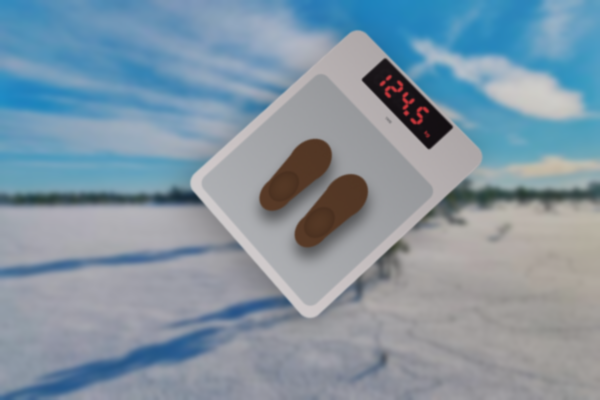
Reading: 124.5; kg
